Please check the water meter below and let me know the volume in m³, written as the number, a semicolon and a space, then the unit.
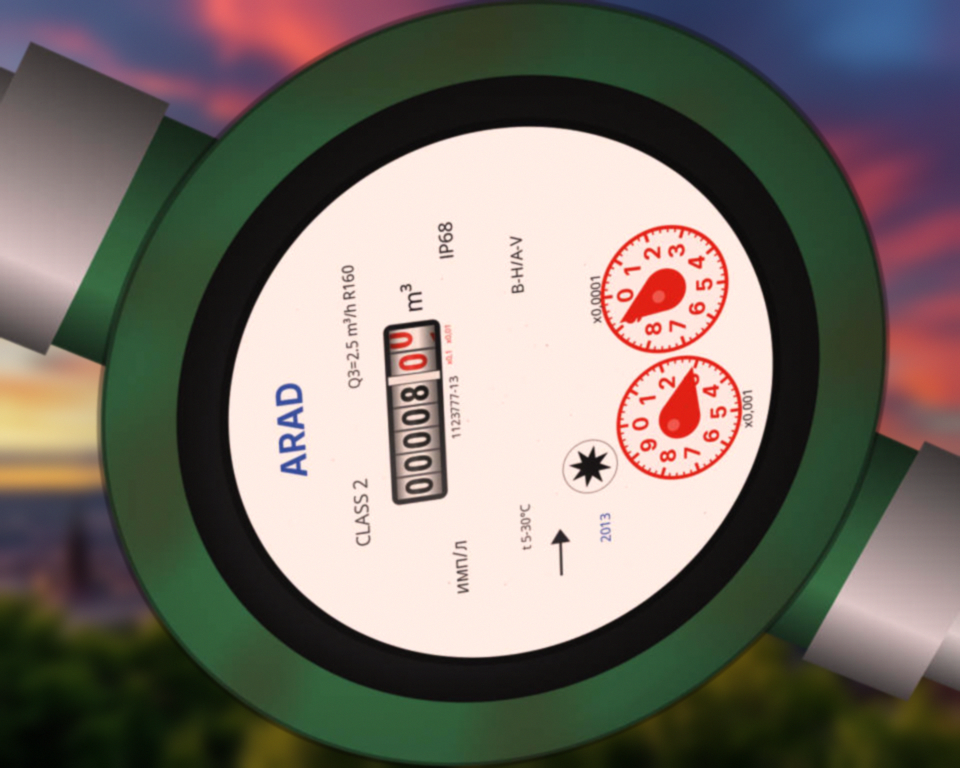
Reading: 8.0029; m³
